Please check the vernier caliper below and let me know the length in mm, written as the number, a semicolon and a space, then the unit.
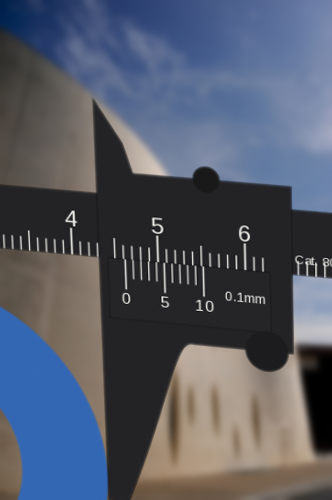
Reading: 46.2; mm
